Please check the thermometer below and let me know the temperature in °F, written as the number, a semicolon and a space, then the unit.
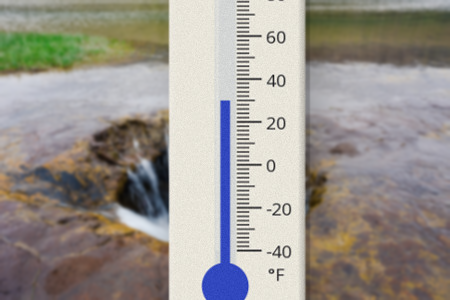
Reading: 30; °F
